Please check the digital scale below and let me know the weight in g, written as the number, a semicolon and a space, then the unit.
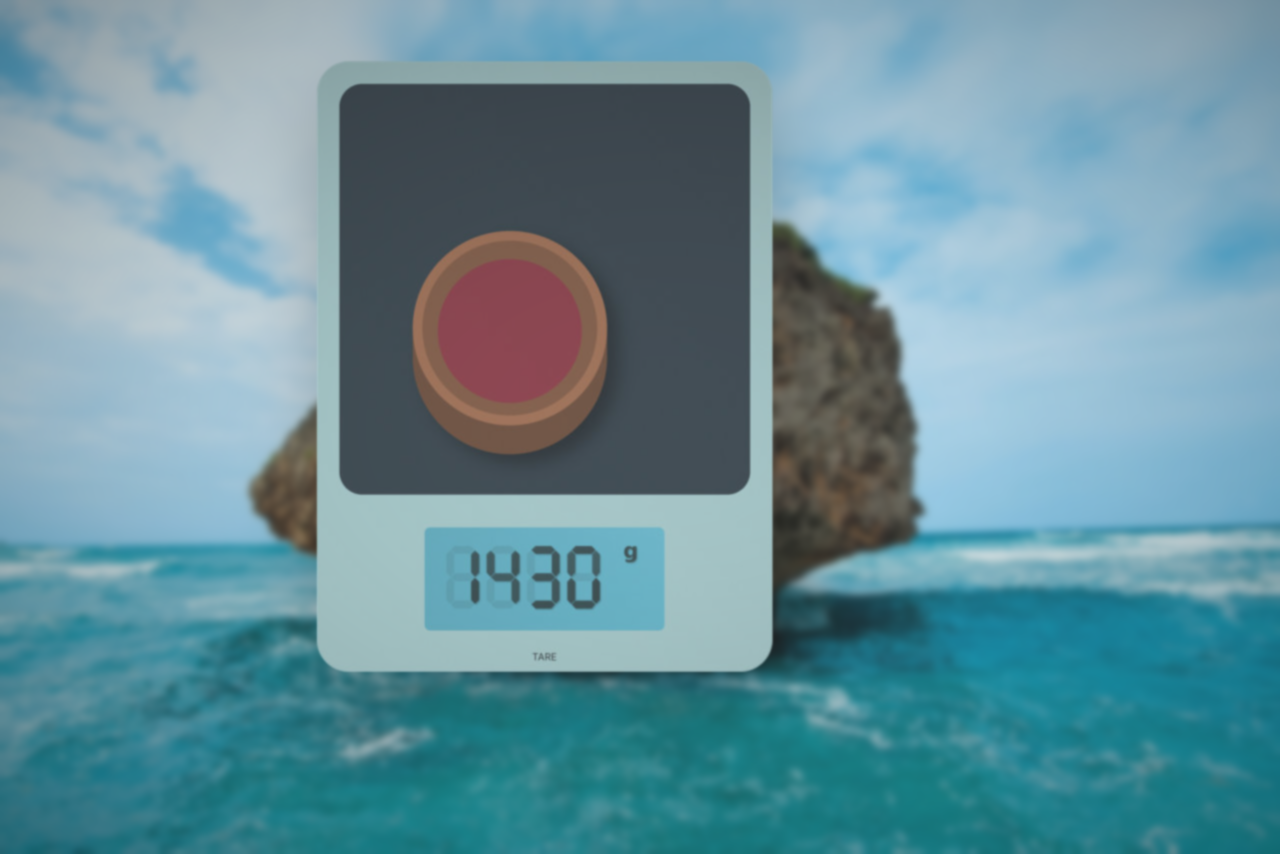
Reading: 1430; g
